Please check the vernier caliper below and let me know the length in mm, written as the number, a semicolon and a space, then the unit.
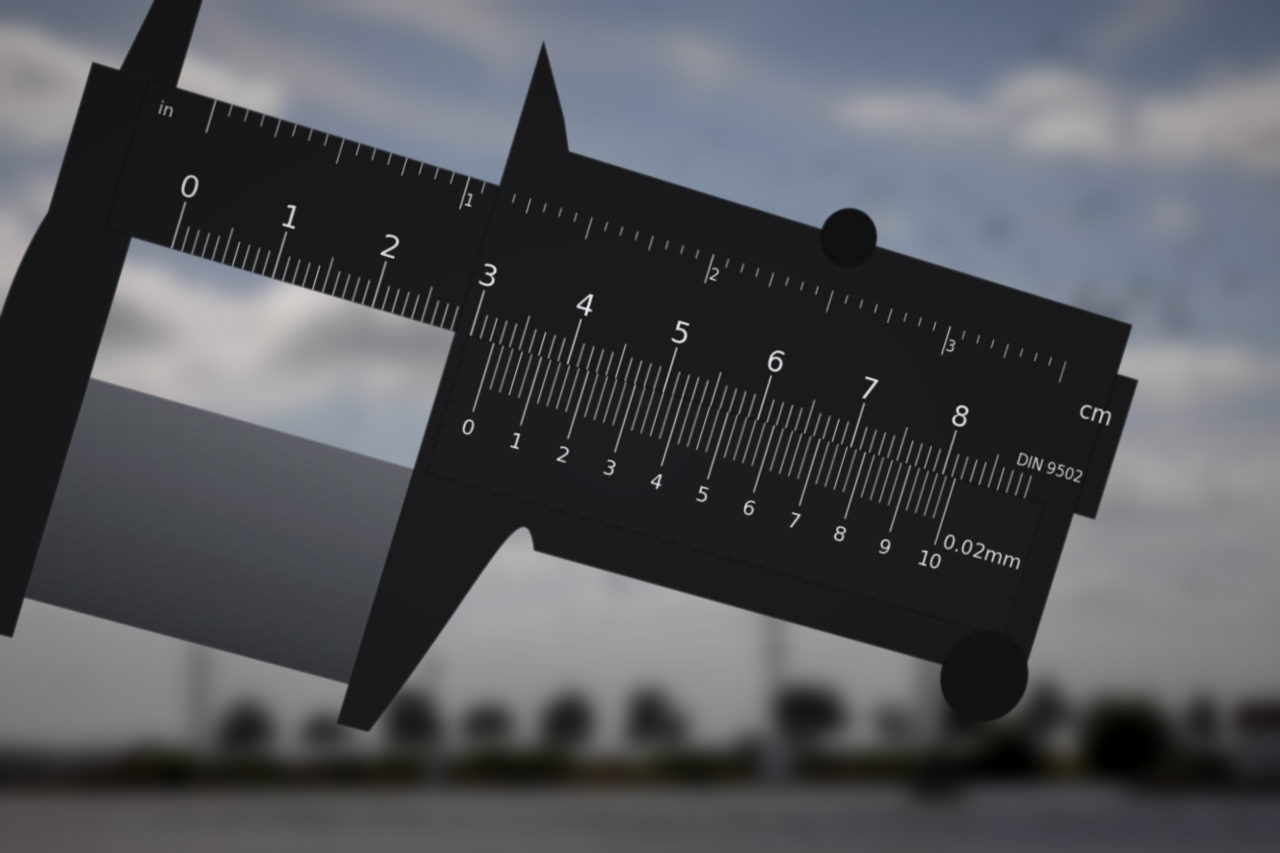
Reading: 32.4; mm
